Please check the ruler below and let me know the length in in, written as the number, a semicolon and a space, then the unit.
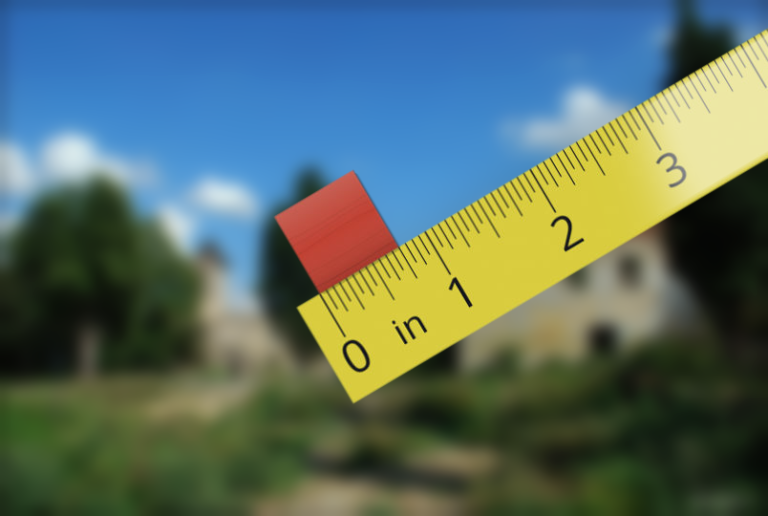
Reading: 0.75; in
